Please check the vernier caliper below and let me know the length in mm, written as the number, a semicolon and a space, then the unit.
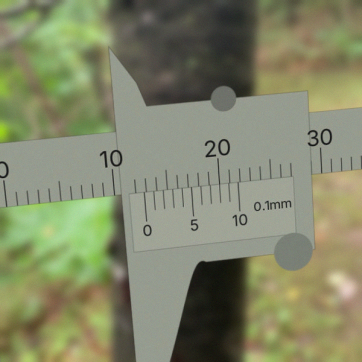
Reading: 12.8; mm
